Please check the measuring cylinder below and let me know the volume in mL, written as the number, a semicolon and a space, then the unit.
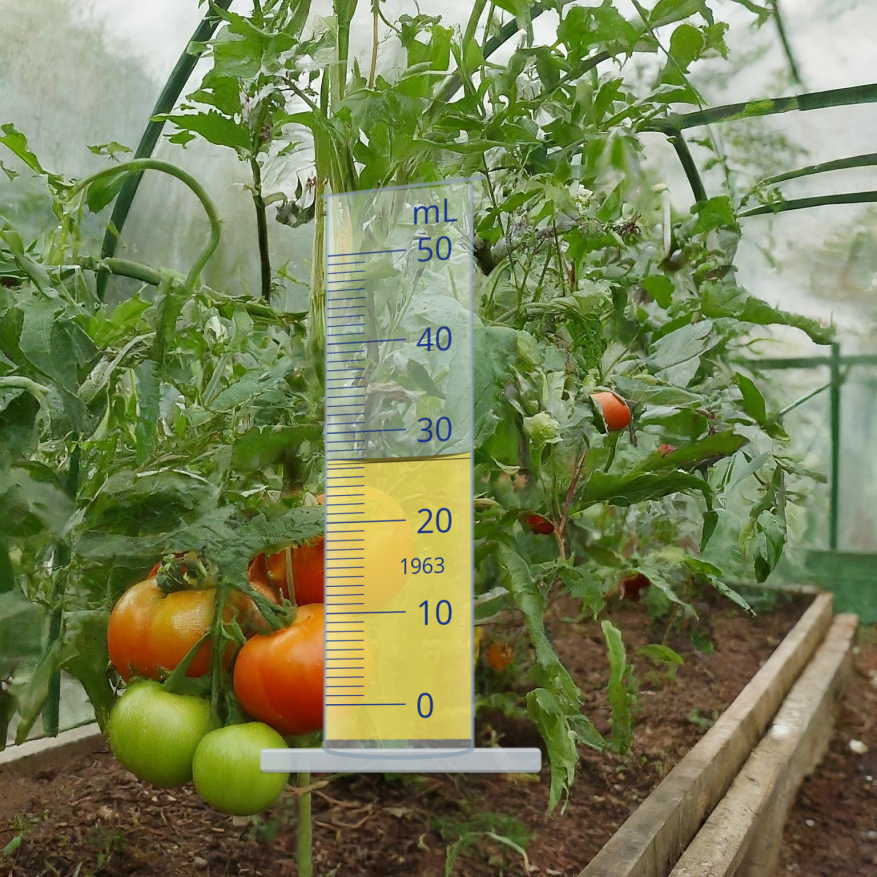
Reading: 26.5; mL
